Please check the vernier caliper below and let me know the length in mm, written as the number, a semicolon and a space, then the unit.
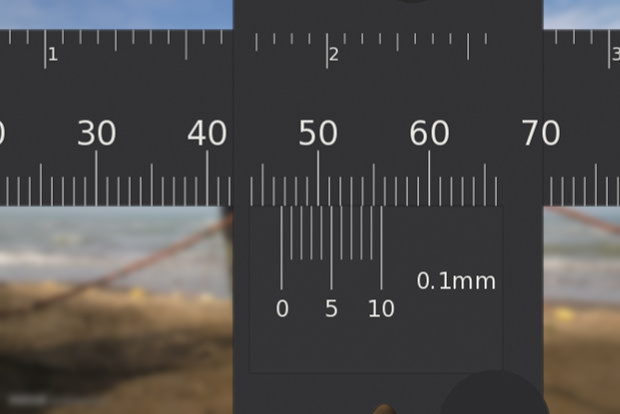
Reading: 46.7; mm
